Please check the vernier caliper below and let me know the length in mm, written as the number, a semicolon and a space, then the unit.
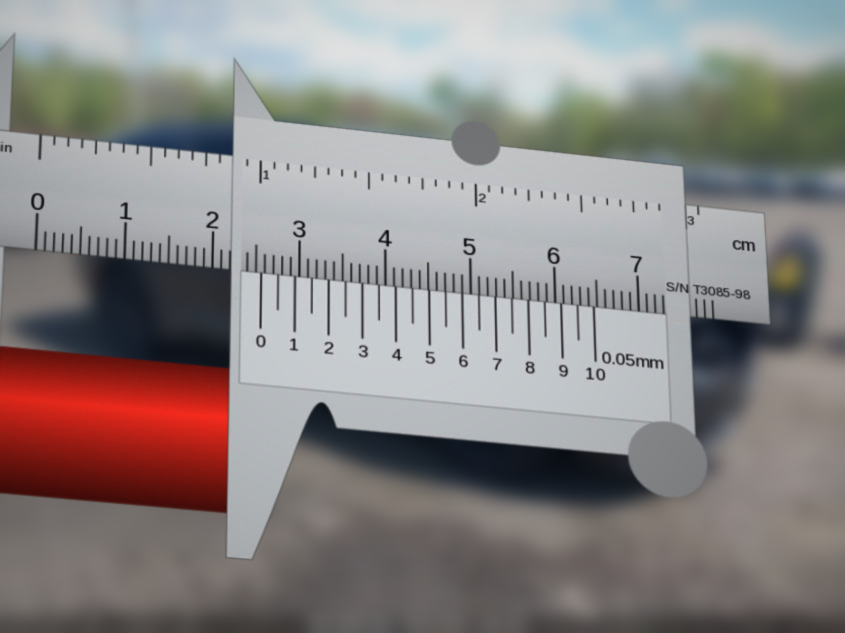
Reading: 25.6; mm
